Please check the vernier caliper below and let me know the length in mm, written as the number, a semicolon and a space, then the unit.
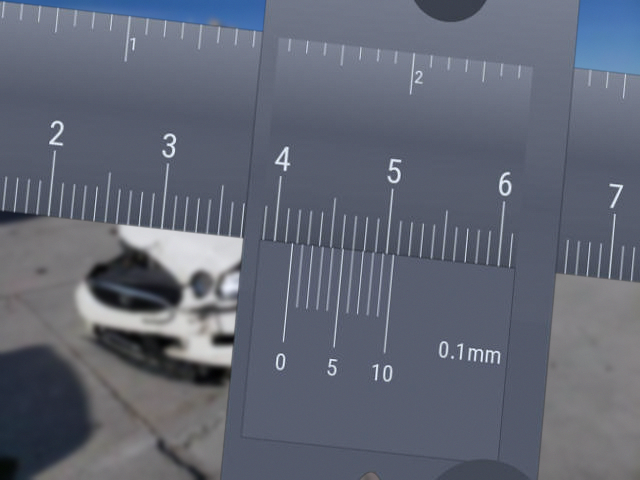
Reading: 41.6; mm
